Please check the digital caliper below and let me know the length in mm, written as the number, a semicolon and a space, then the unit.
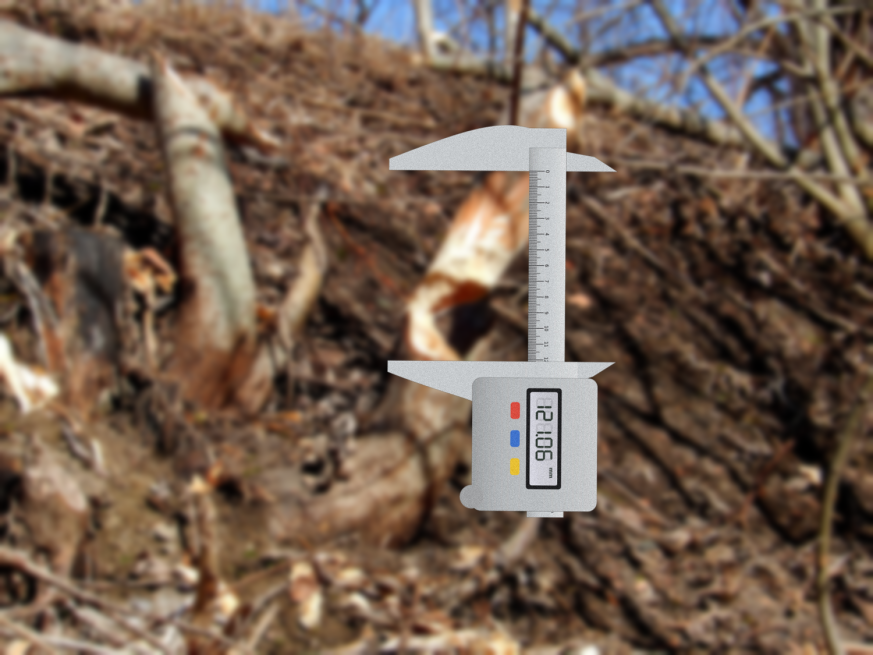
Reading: 121.06; mm
